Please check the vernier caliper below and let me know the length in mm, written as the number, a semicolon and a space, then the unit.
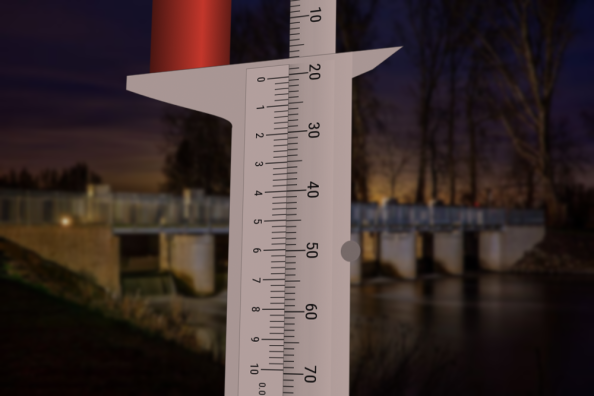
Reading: 20.4; mm
